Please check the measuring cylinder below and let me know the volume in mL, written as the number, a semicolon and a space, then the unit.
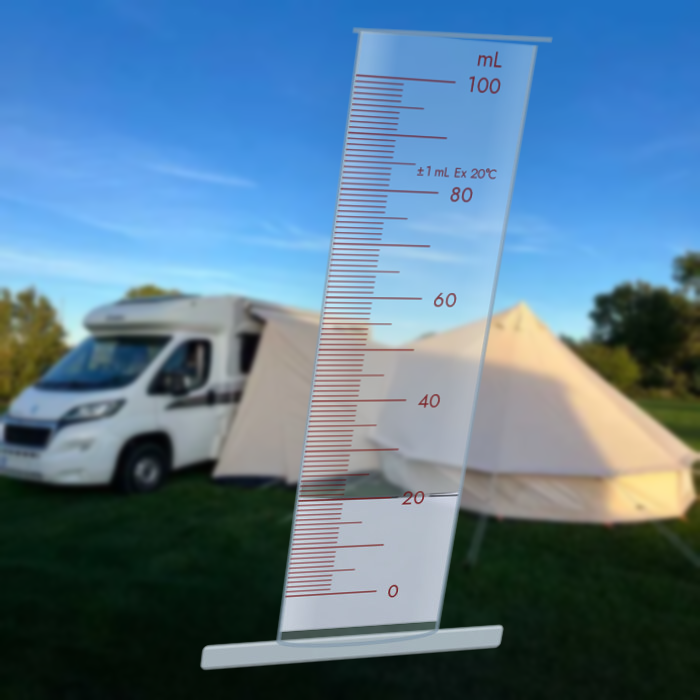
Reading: 20; mL
